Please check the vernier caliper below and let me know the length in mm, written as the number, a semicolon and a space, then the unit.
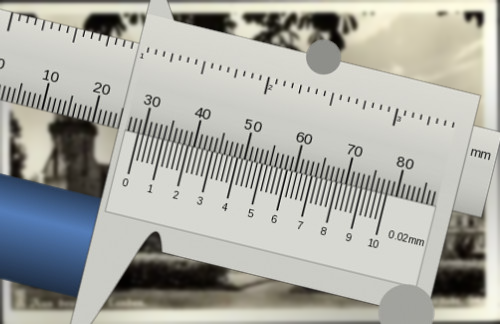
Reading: 29.0; mm
